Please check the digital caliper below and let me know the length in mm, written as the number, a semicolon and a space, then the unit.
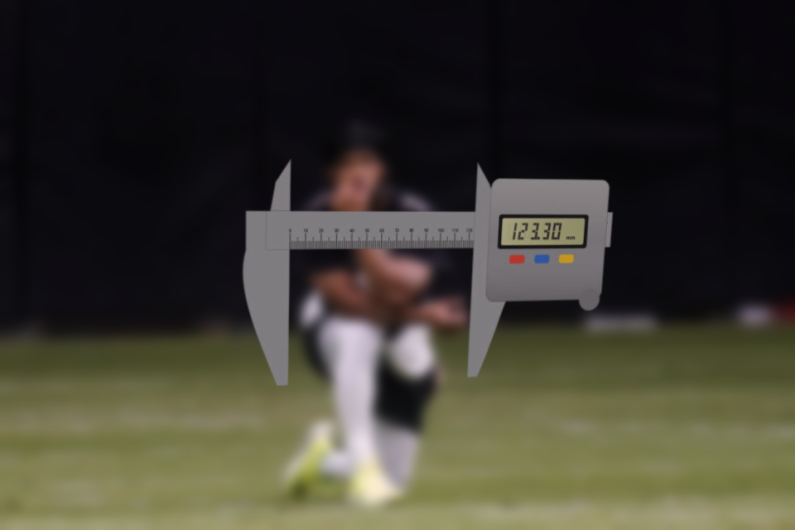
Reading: 123.30; mm
